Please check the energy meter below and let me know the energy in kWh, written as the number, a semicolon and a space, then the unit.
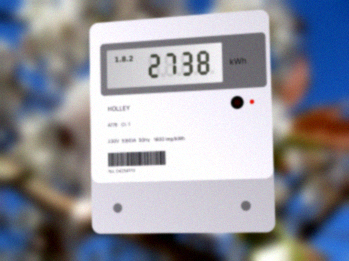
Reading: 2738; kWh
